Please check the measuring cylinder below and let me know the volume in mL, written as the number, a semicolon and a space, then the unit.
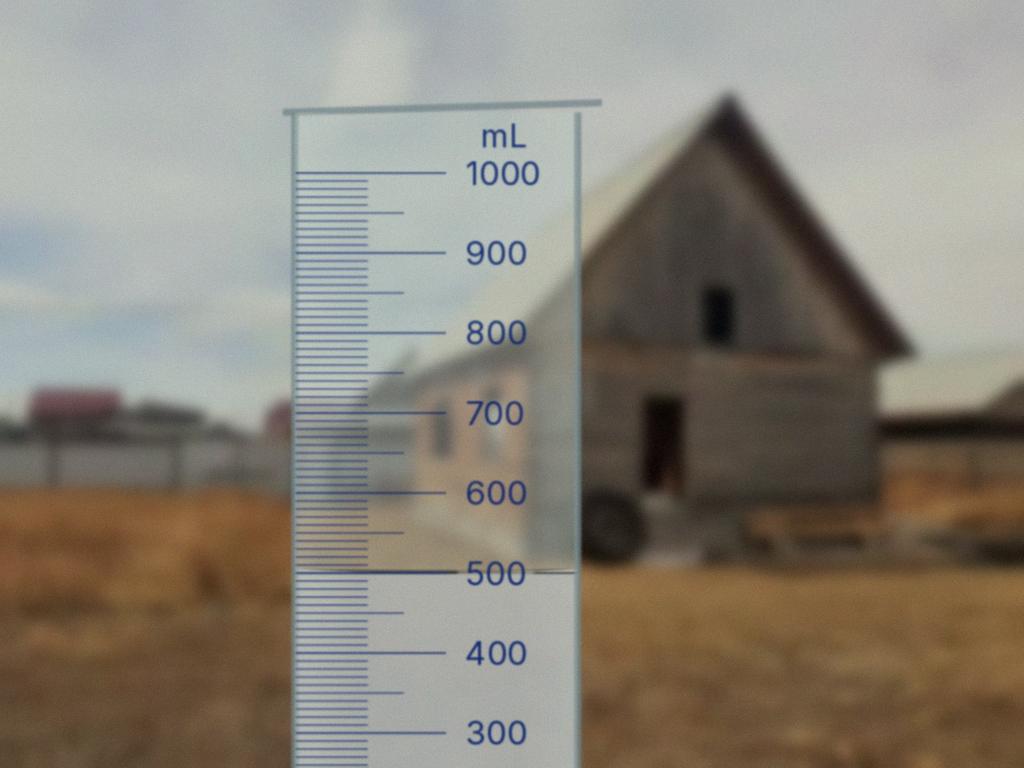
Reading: 500; mL
